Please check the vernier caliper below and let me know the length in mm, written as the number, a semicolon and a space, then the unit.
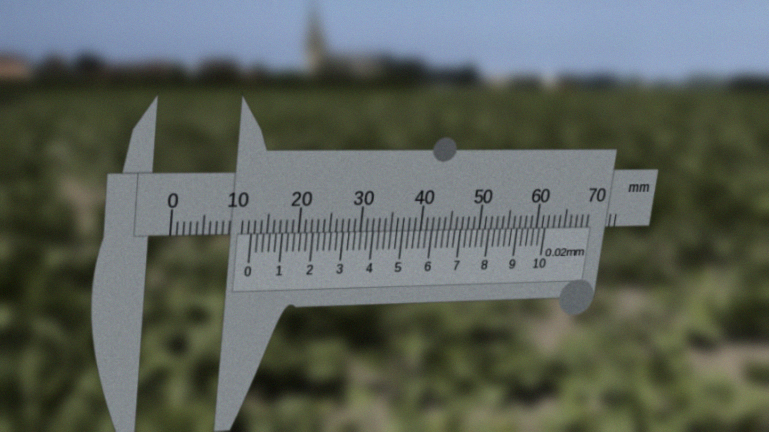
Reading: 12.5; mm
